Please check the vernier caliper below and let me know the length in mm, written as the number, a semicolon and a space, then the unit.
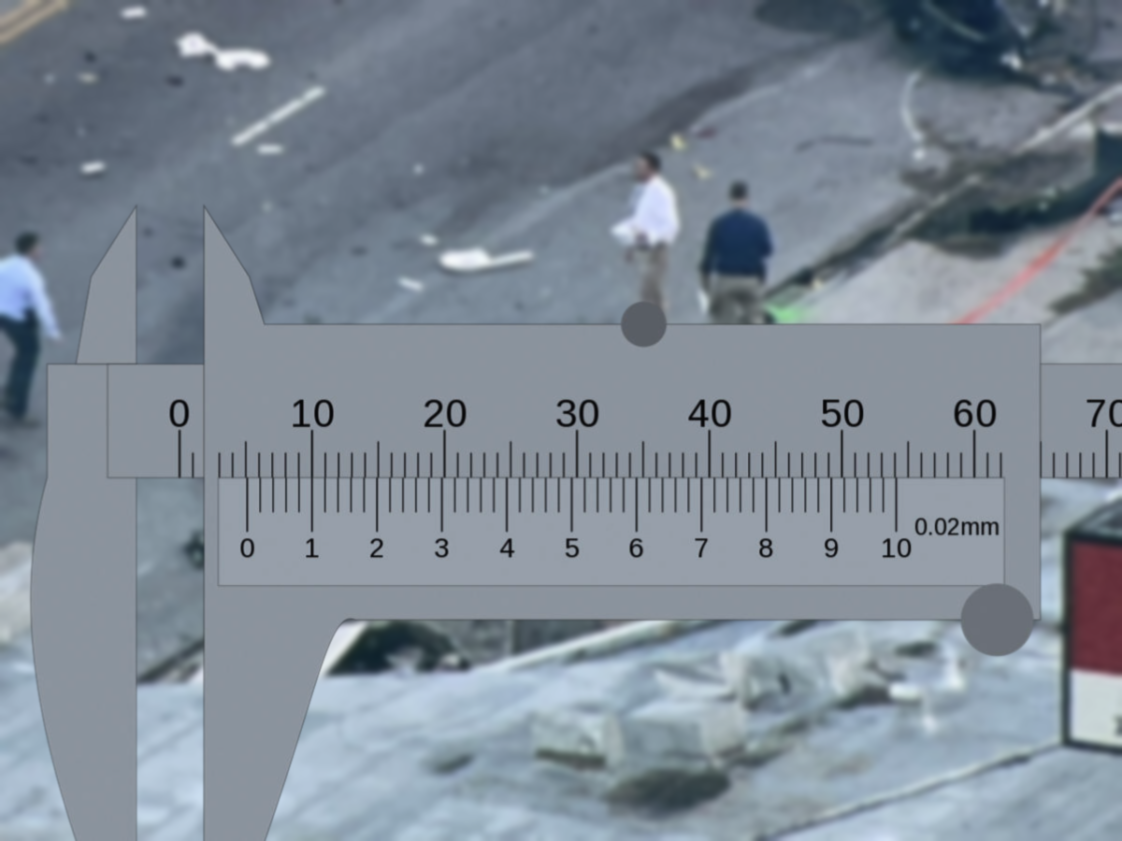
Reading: 5.1; mm
